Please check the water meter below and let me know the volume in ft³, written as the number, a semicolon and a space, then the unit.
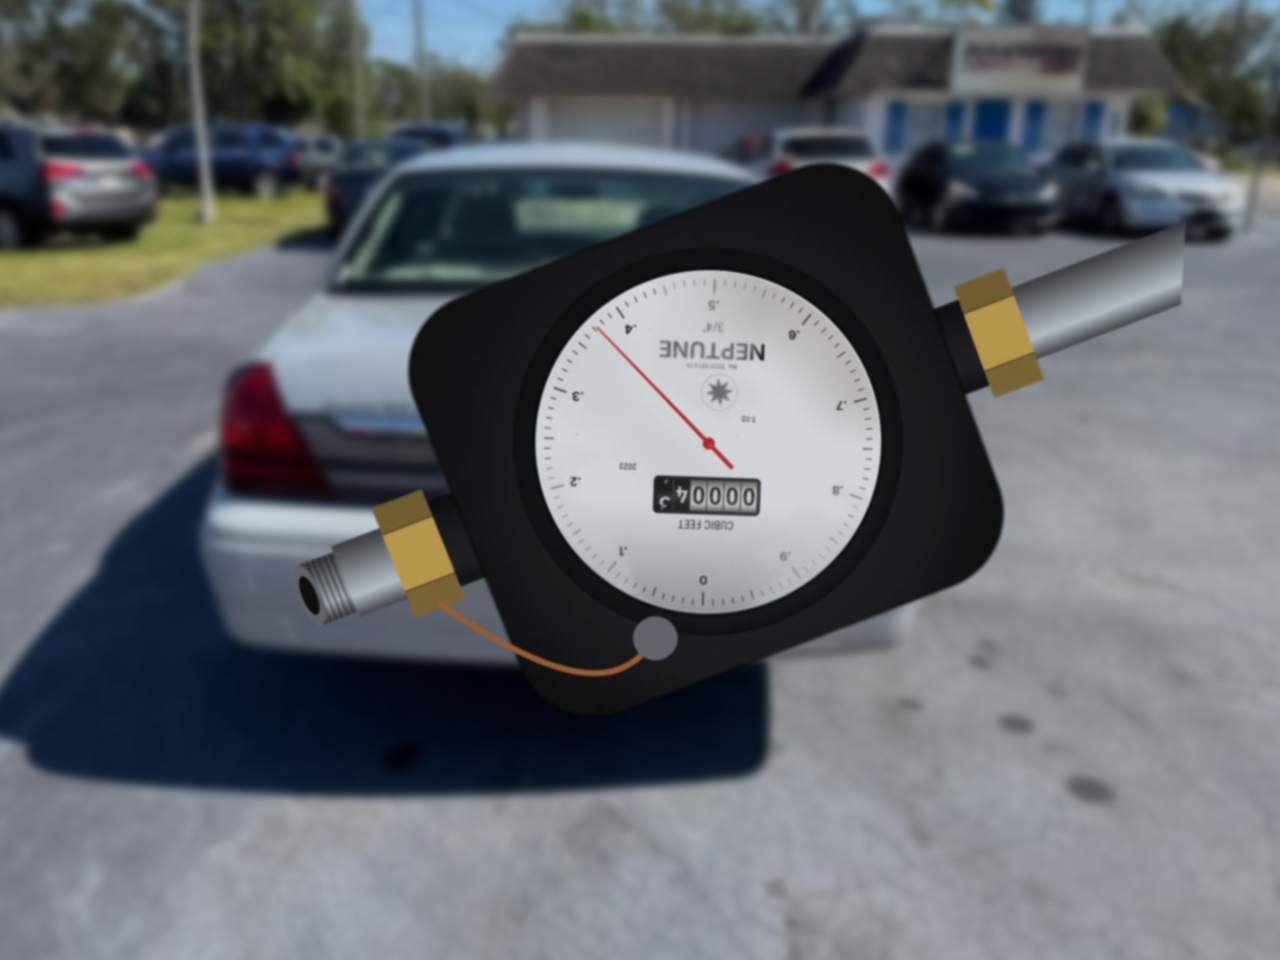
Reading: 43.37; ft³
